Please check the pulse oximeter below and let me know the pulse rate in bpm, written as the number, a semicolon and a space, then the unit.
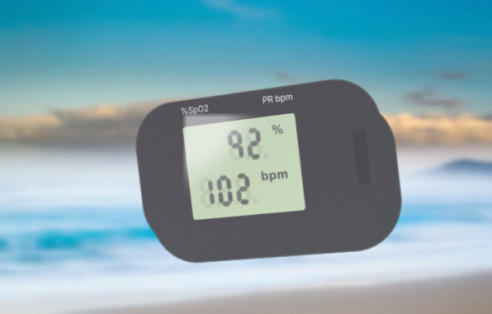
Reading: 102; bpm
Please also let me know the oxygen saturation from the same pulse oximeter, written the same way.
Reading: 92; %
